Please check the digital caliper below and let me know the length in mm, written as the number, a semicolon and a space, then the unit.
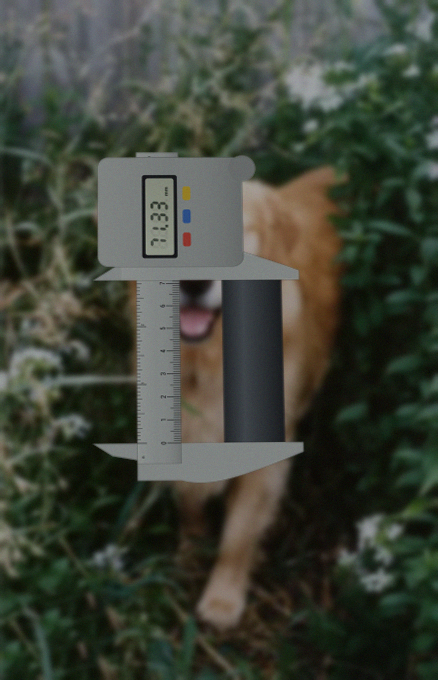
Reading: 71.33; mm
